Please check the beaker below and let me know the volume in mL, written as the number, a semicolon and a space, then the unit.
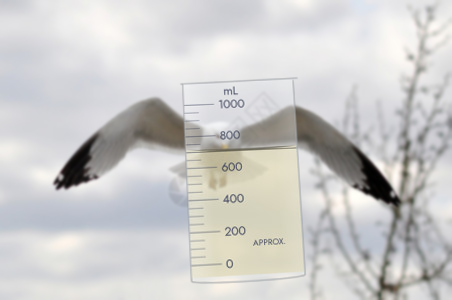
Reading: 700; mL
